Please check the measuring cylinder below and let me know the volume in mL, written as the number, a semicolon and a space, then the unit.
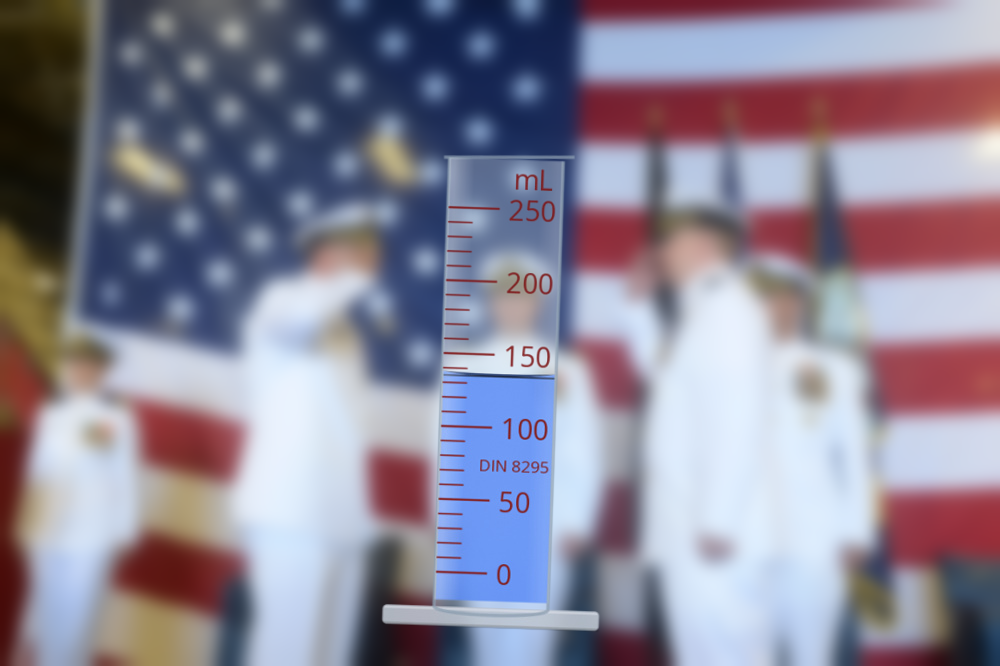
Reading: 135; mL
